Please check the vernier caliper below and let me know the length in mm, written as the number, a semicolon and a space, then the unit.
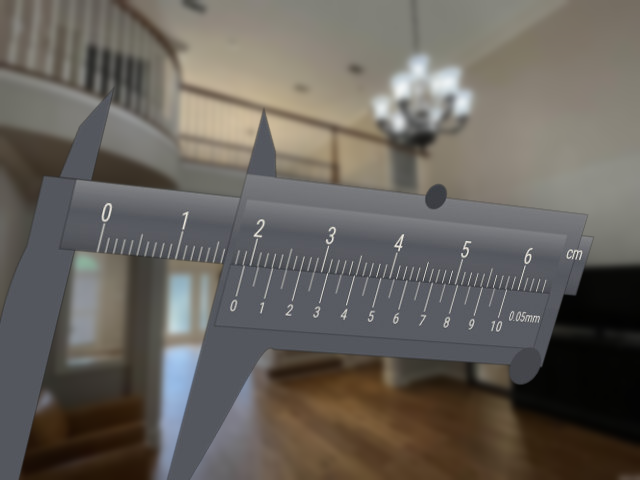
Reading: 19.2; mm
